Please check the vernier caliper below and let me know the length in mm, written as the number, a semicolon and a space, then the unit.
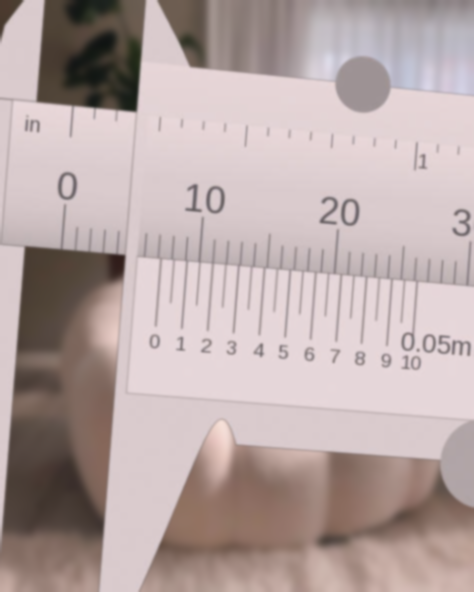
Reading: 7.2; mm
